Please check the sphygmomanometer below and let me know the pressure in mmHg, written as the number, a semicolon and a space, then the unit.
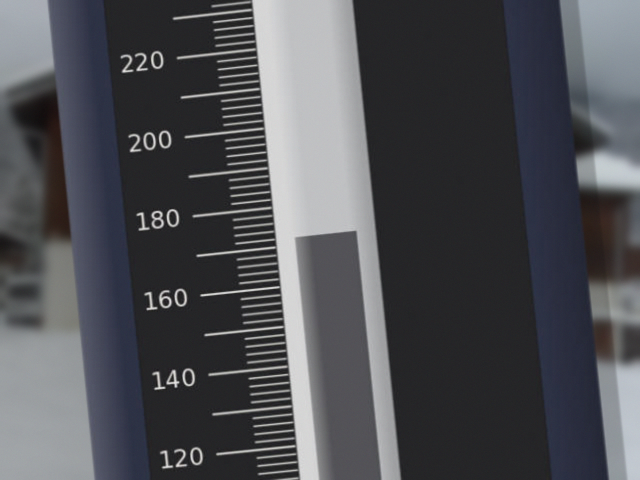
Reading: 172; mmHg
